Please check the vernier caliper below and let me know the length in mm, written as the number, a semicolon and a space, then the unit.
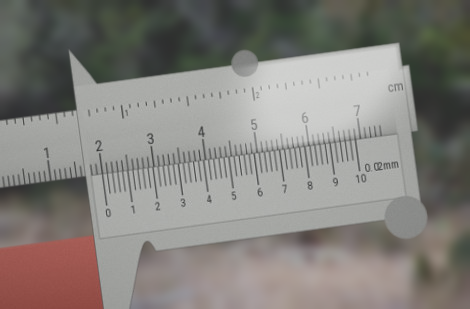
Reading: 20.0; mm
